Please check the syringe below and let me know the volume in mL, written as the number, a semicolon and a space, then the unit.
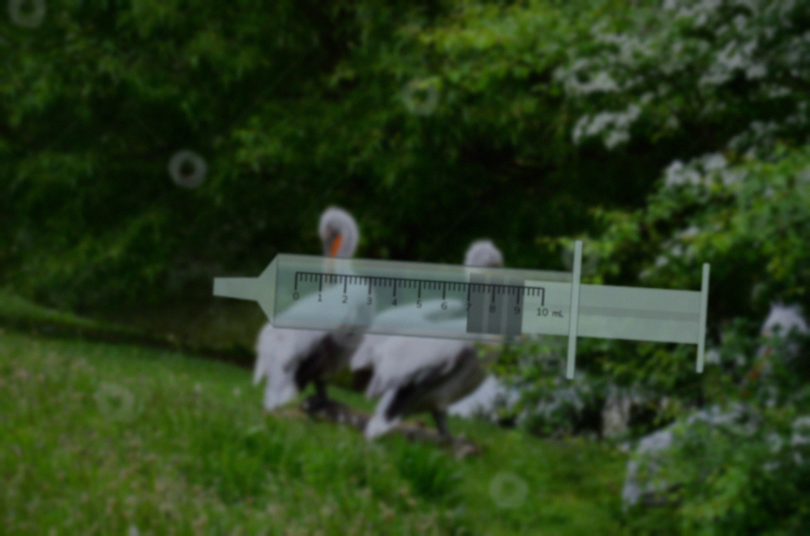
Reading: 7; mL
